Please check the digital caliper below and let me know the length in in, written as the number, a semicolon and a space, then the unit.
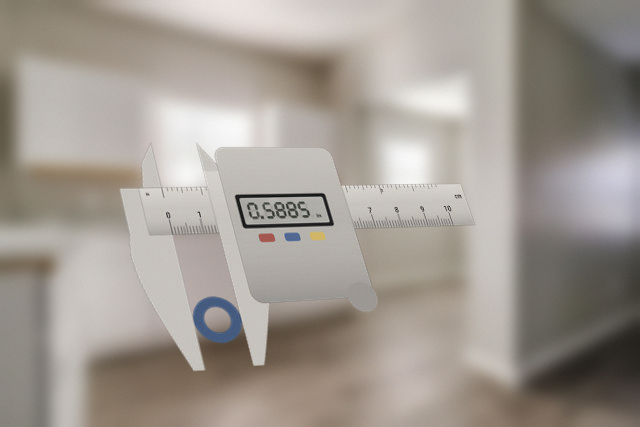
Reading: 0.5885; in
